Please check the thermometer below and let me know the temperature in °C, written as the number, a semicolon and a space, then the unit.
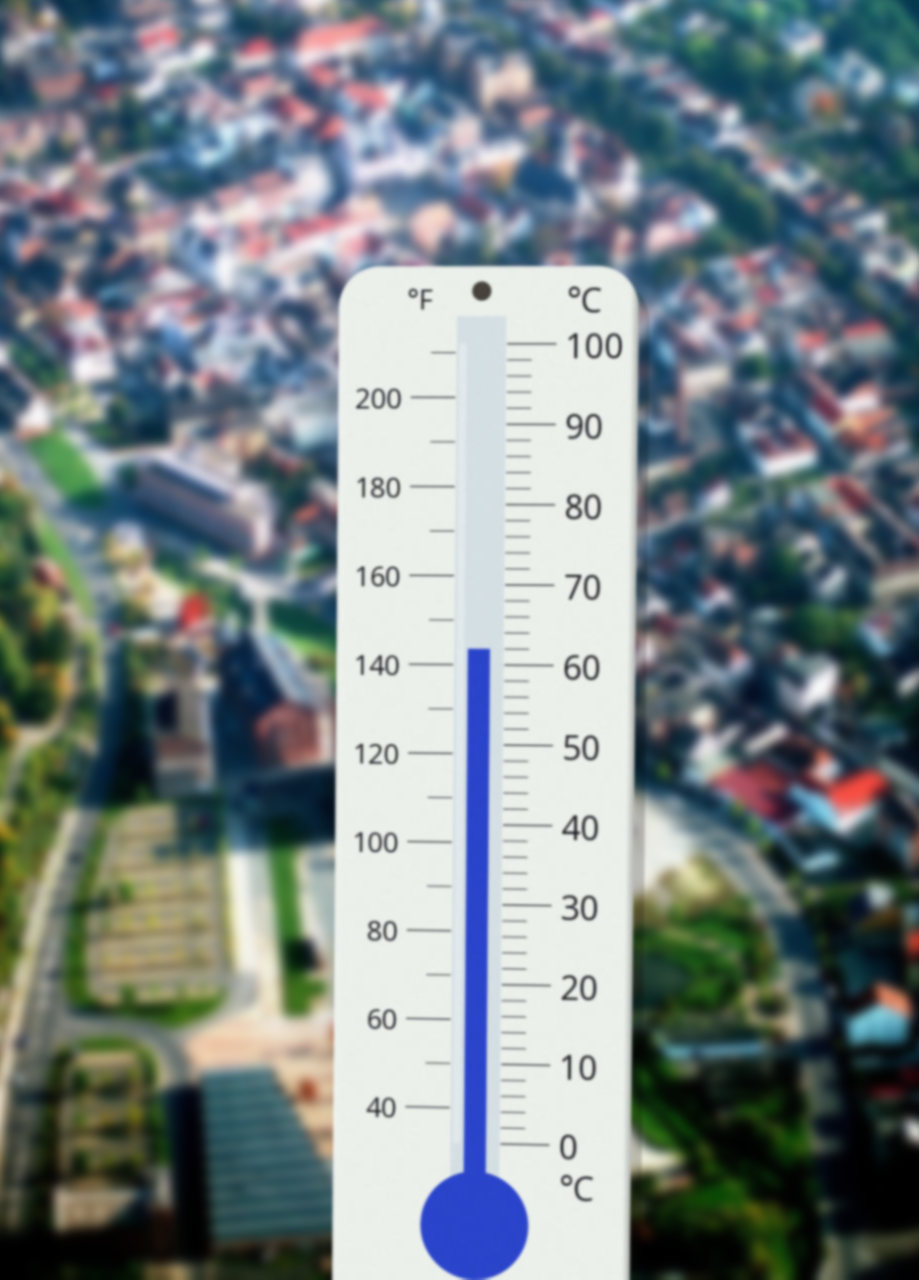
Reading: 62; °C
